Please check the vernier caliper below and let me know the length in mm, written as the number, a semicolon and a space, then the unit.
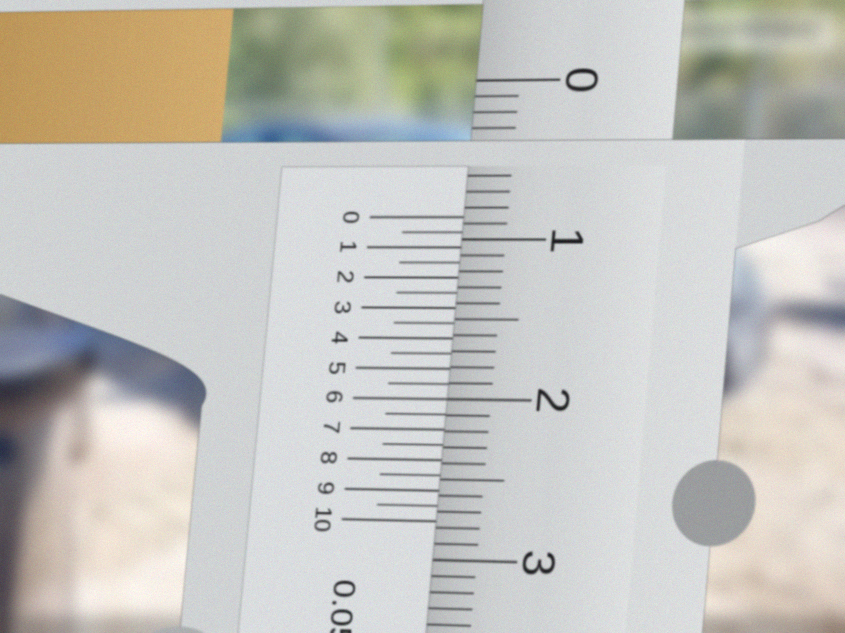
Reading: 8.6; mm
